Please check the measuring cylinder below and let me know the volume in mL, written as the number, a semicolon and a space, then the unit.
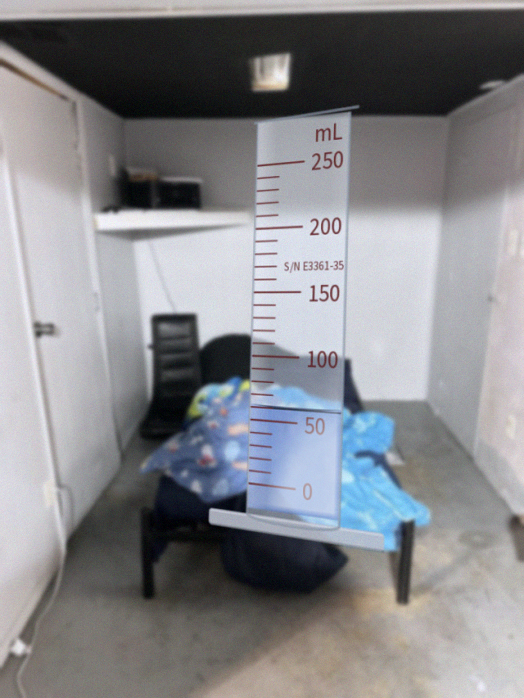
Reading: 60; mL
